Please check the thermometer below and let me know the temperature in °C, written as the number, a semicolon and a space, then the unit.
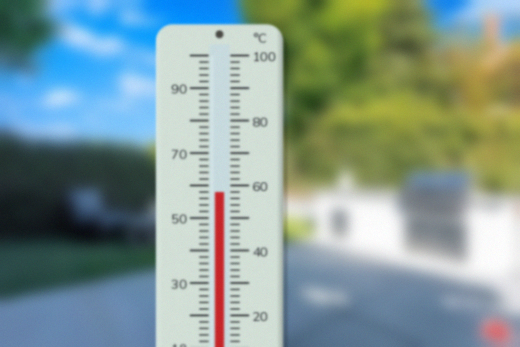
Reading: 58; °C
